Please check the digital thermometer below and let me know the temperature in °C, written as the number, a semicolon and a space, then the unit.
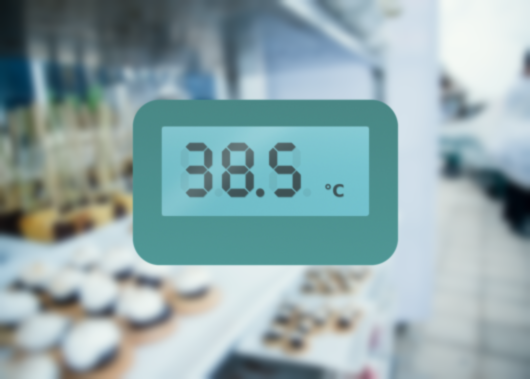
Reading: 38.5; °C
